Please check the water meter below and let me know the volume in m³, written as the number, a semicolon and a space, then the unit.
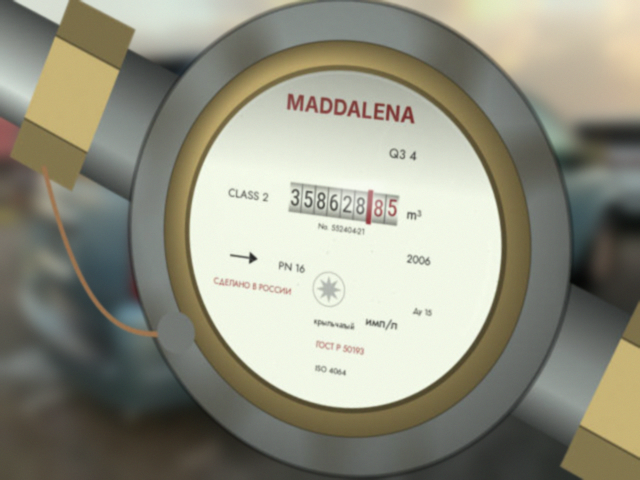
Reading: 358628.85; m³
